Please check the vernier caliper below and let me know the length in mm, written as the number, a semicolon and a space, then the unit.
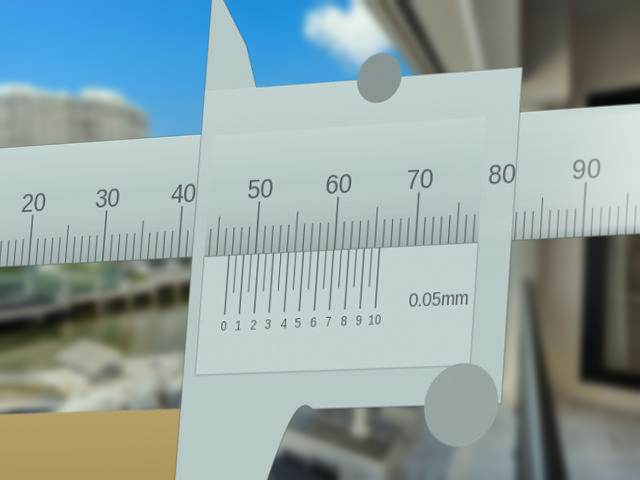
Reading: 46.6; mm
